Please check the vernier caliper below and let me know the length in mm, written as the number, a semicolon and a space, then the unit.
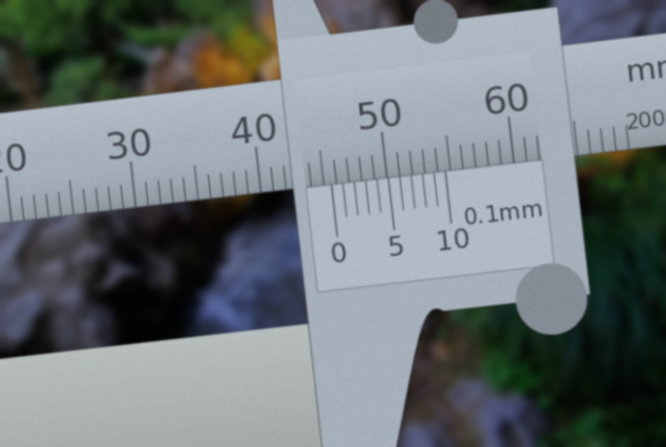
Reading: 45.6; mm
